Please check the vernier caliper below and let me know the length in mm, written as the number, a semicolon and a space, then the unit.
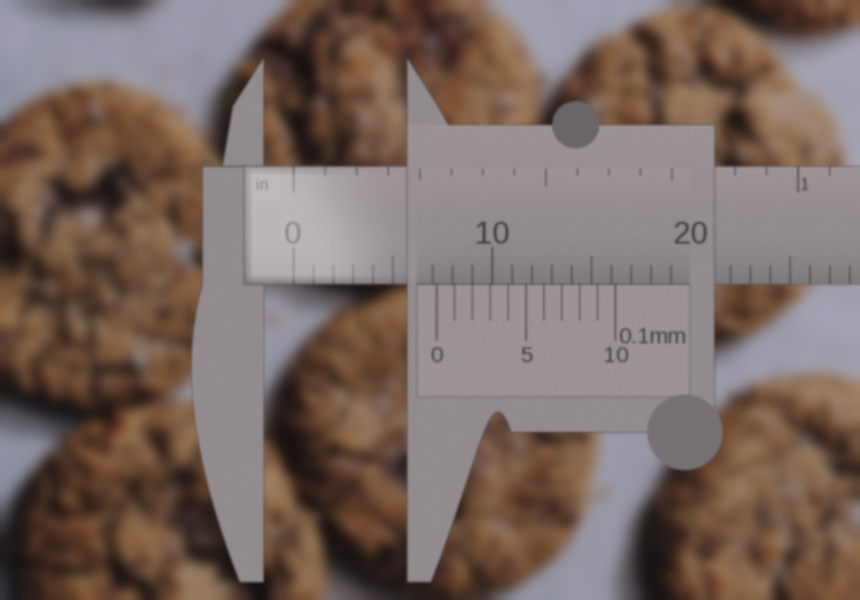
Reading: 7.2; mm
